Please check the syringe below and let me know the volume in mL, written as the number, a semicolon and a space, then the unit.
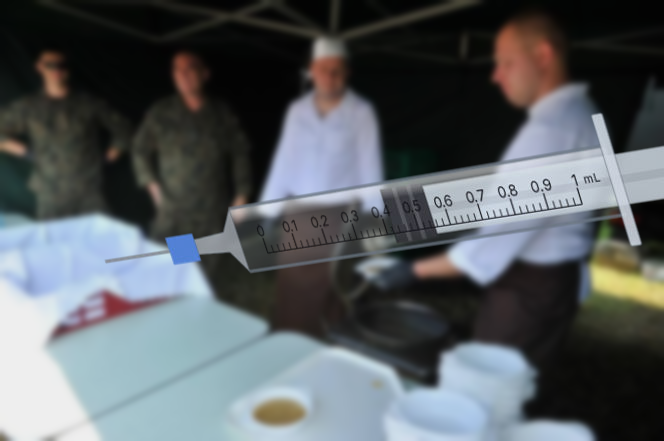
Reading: 0.42; mL
